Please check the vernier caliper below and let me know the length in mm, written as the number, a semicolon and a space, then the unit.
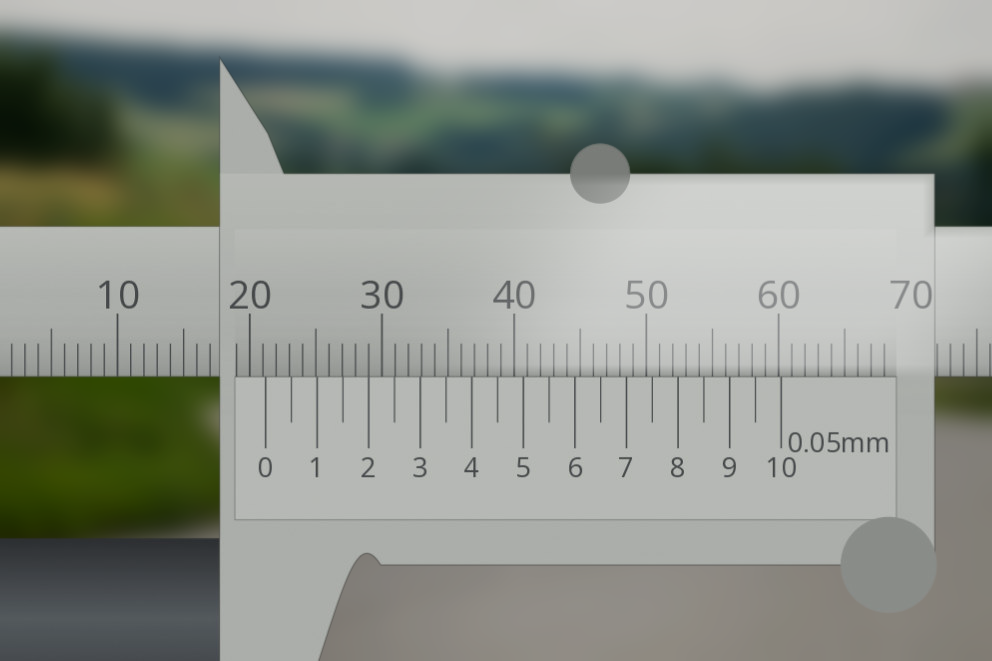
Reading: 21.2; mm
